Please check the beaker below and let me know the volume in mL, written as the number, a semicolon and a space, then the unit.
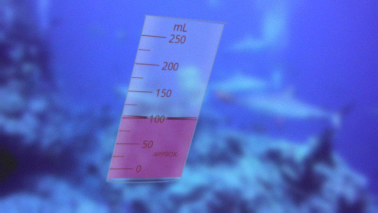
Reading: 100; mL
